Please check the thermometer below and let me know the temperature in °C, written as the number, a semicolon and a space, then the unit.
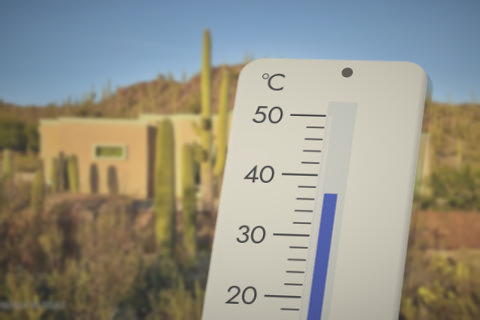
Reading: 37; °C
